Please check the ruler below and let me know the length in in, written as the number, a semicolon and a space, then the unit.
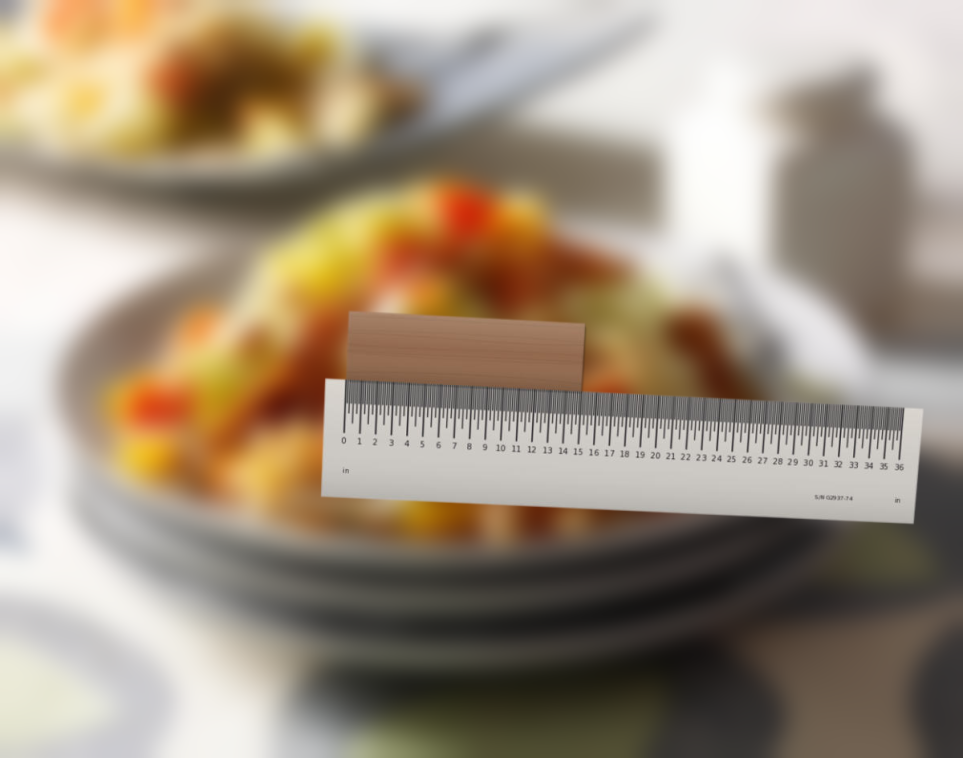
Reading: 15; in
